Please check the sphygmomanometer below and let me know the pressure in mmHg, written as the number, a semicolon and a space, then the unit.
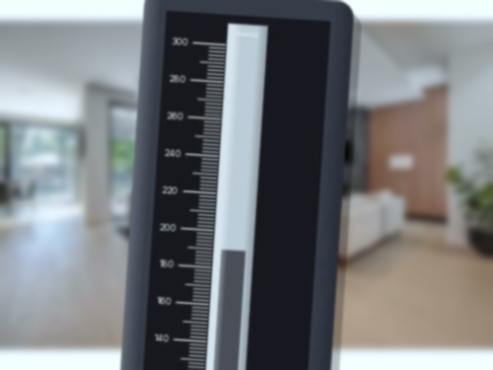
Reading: 190; mmHg
